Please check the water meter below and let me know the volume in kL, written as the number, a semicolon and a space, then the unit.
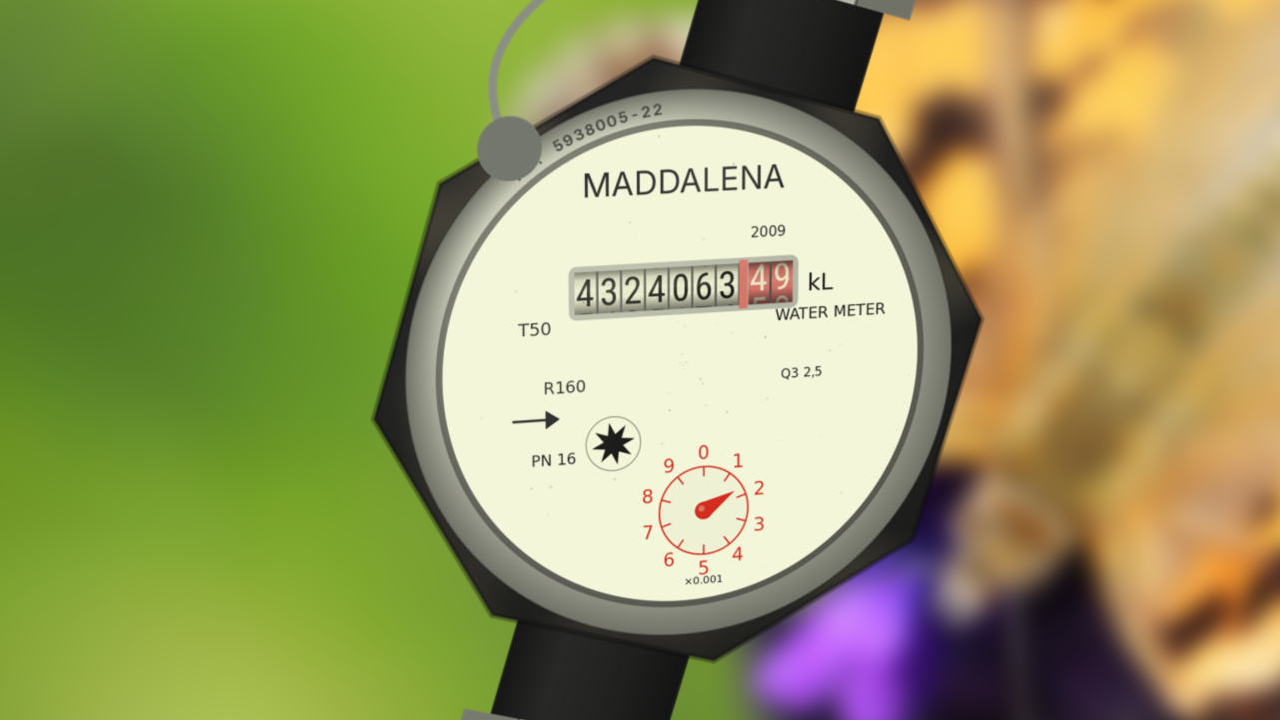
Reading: 4324063.491; kL
